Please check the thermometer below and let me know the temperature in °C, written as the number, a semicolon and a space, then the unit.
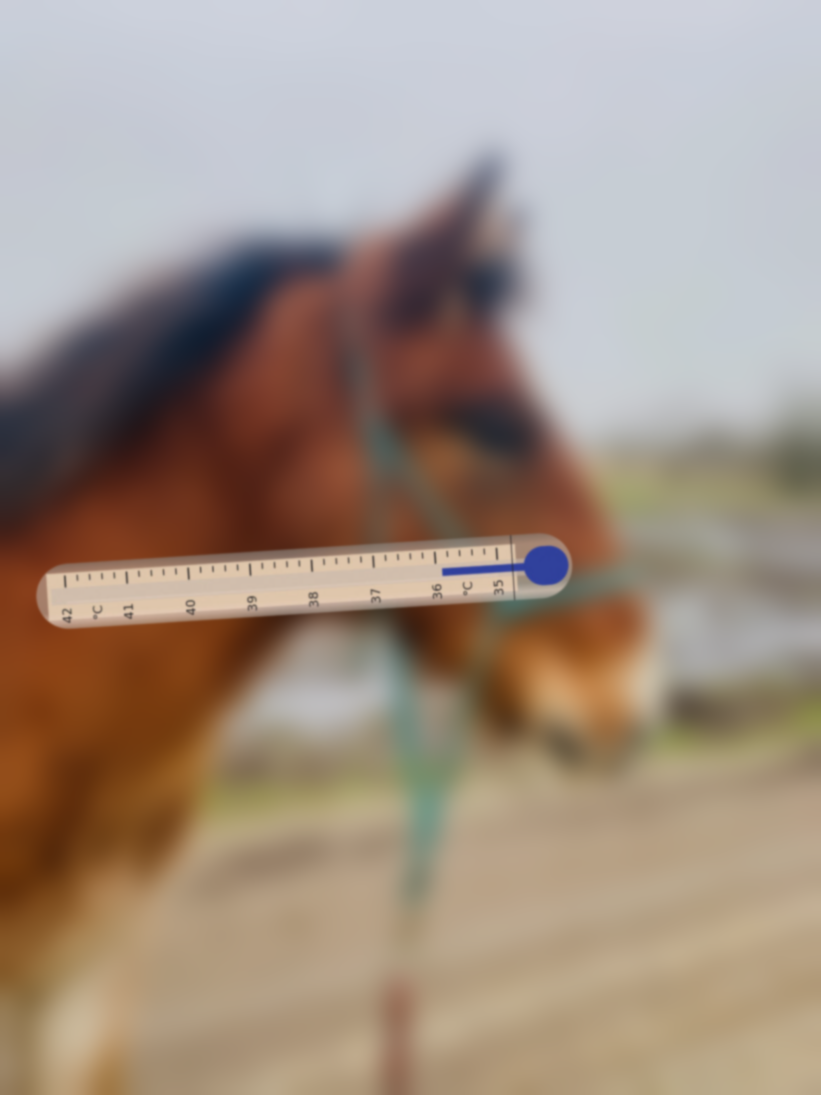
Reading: 35.9; °C
